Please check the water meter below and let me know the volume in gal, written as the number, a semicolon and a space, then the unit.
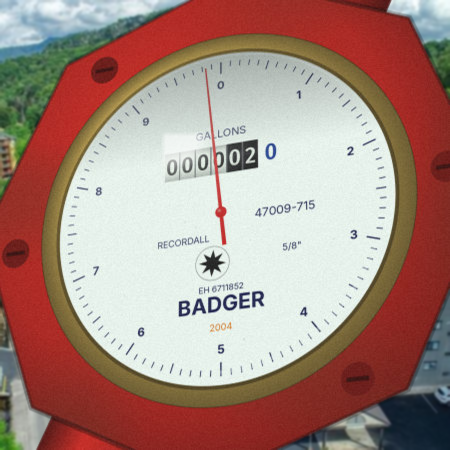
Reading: 19.8; gal
